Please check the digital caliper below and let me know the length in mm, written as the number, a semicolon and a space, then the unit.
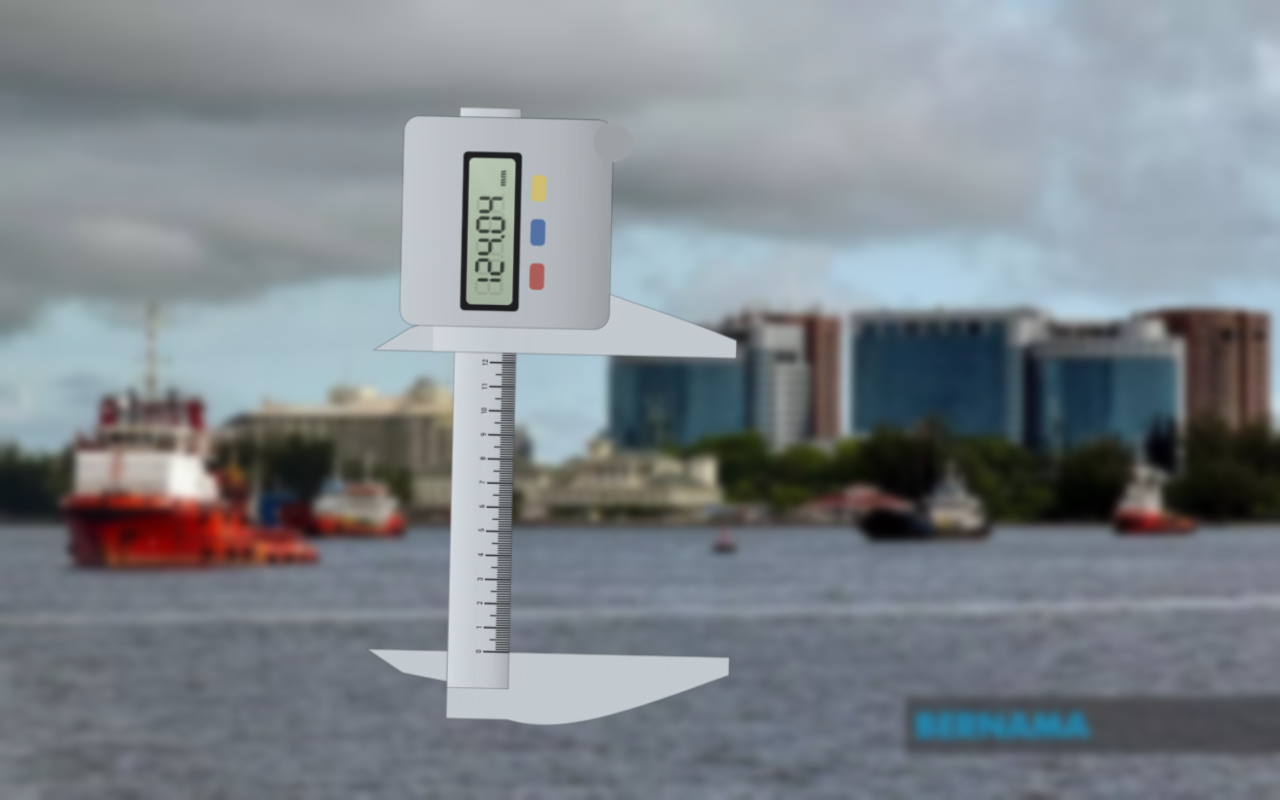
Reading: 124.04; mm
